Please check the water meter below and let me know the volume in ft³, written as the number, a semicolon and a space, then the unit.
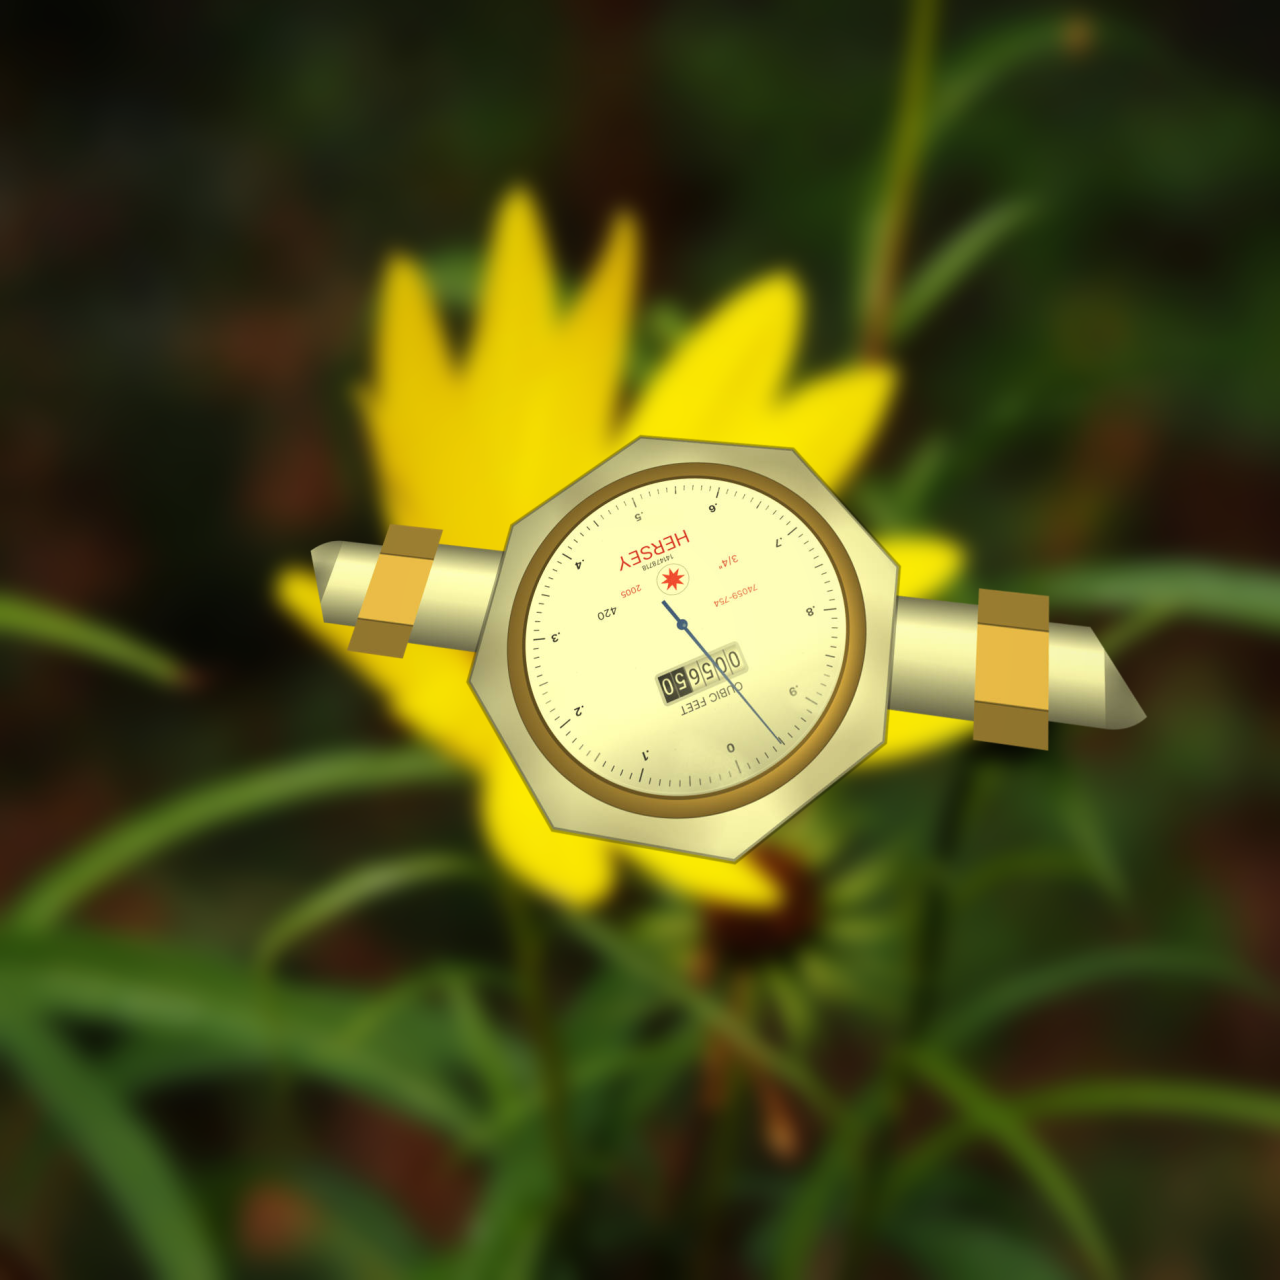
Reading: 5649.95; ft³
